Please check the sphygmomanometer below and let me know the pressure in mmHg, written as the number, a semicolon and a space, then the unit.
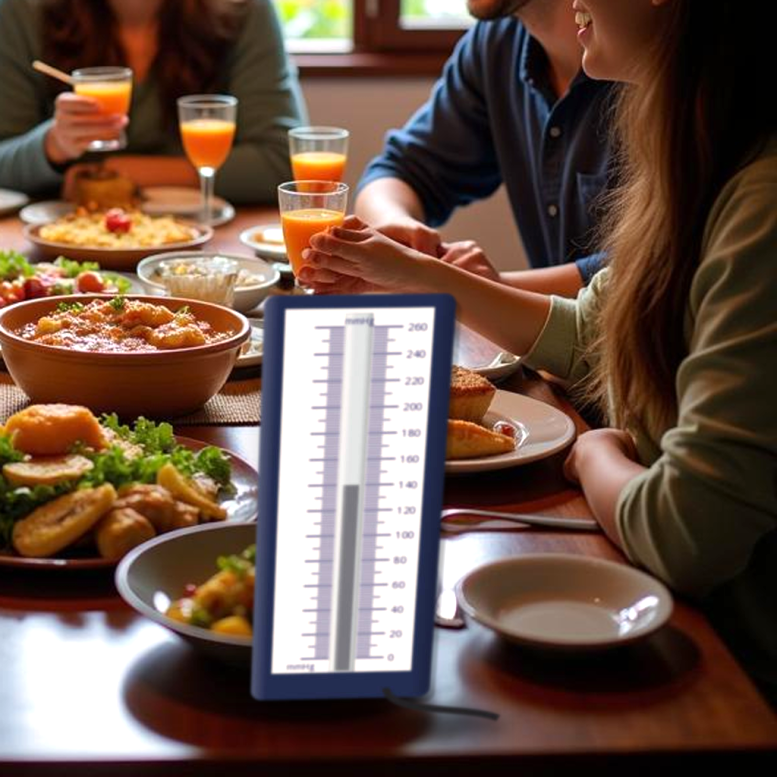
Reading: 140; mmHg
